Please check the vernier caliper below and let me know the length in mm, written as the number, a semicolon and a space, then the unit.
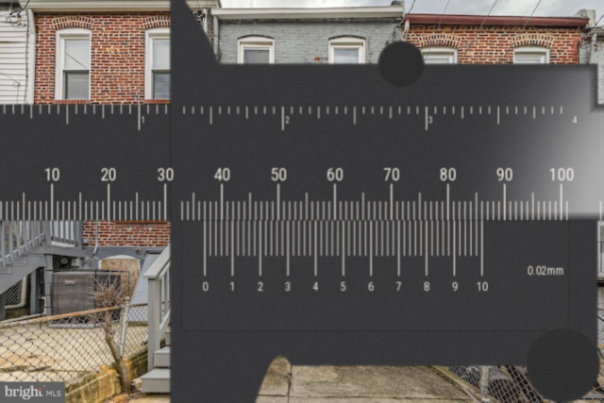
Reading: 37.0; mm
